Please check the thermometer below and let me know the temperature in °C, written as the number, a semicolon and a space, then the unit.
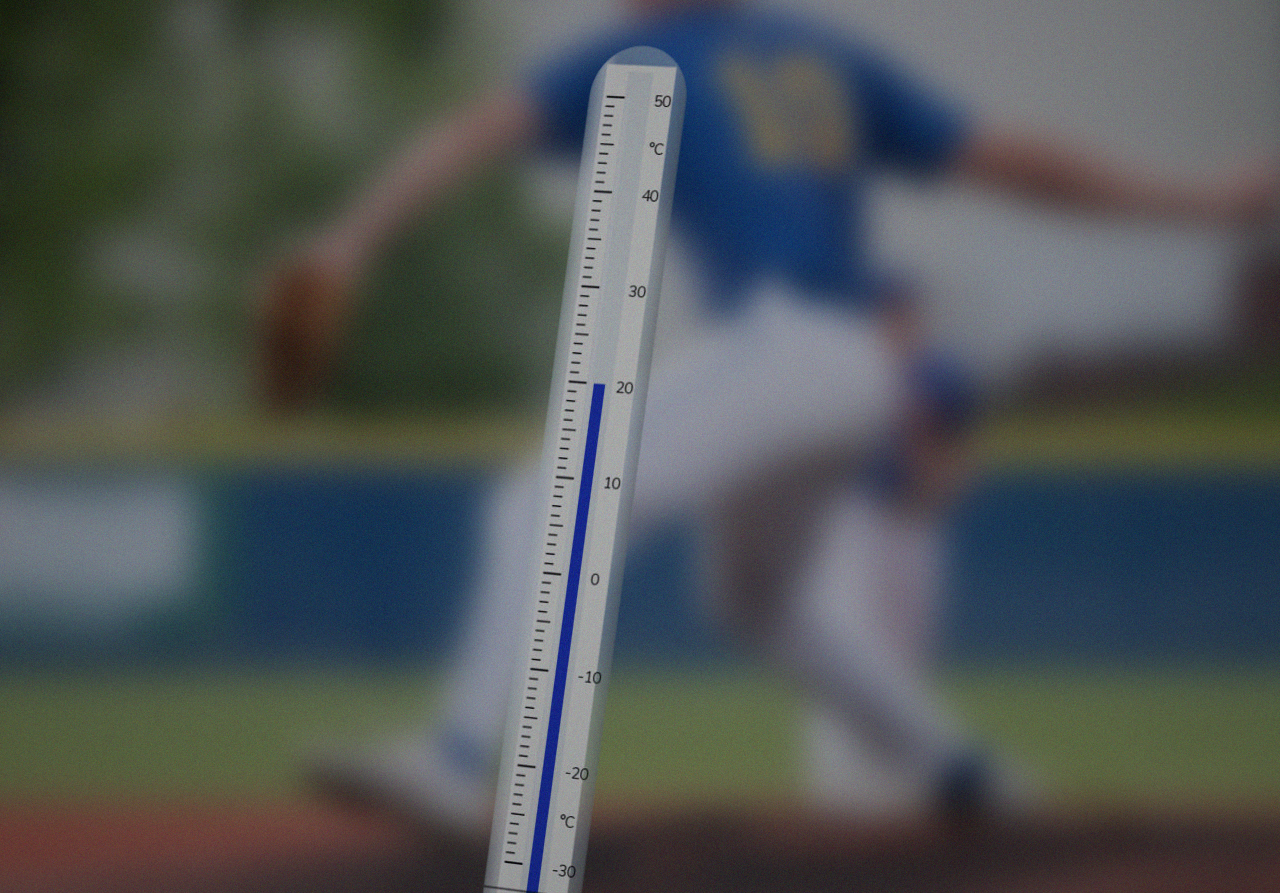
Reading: 20; °C
